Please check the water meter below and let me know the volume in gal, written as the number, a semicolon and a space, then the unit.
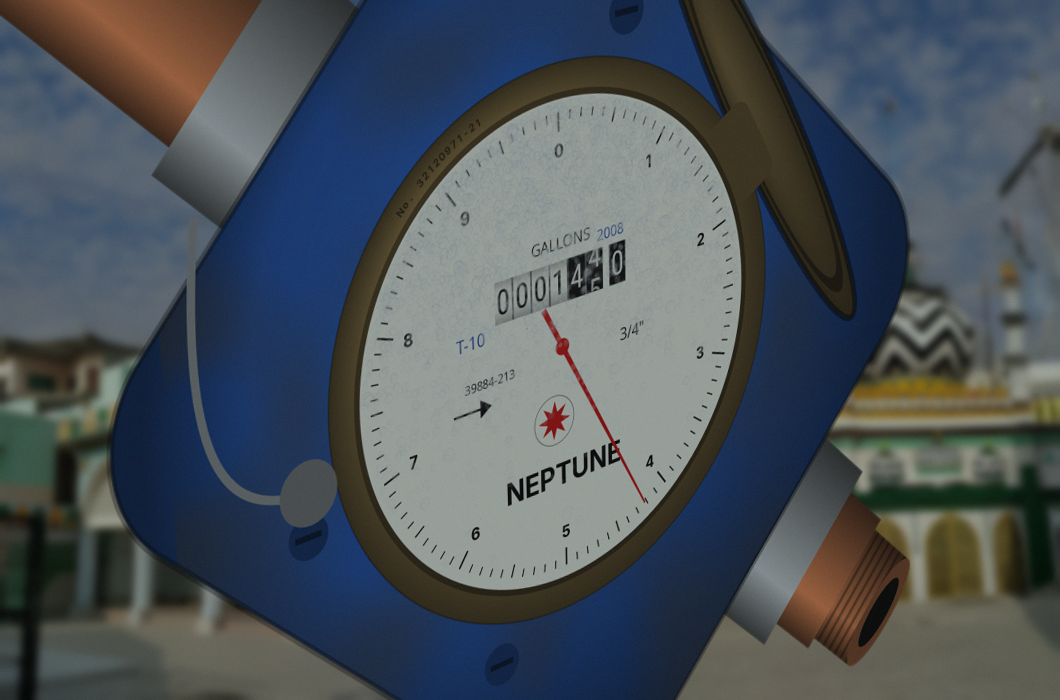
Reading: 1444.2; gal
